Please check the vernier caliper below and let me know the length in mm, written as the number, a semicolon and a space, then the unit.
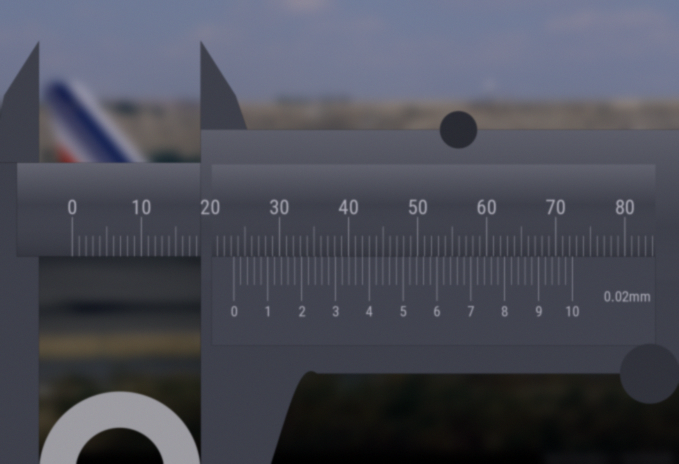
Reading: 23.4; mm
